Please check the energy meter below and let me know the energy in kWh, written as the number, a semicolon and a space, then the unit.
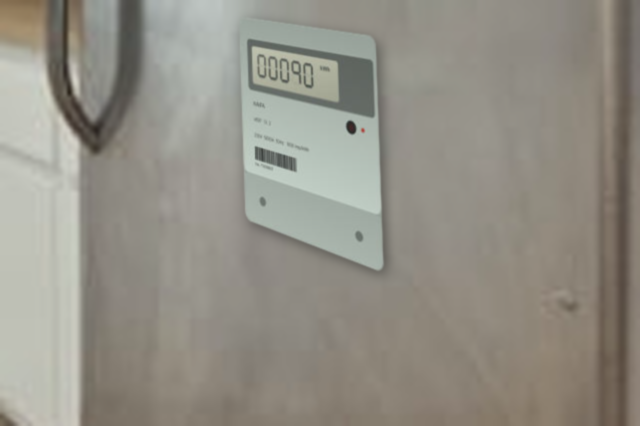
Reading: 90; kWh
